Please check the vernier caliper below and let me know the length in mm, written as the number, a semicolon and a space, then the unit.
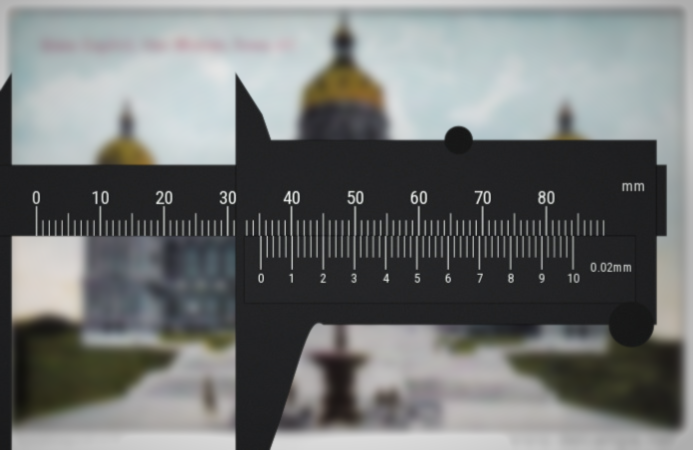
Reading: 35.2; mm
